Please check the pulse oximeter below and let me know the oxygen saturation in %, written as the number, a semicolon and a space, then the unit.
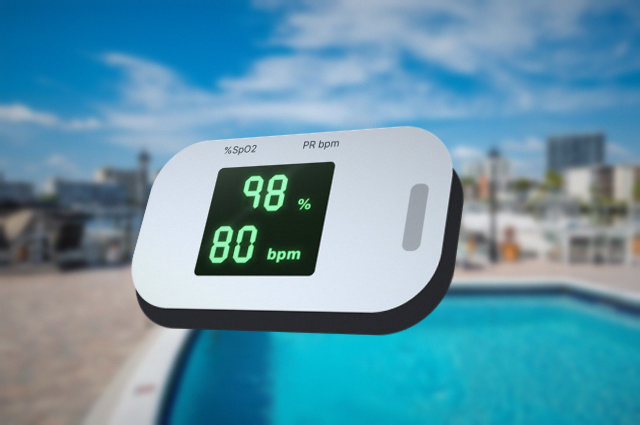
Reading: 98; %
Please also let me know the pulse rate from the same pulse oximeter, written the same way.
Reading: 80; bpm
